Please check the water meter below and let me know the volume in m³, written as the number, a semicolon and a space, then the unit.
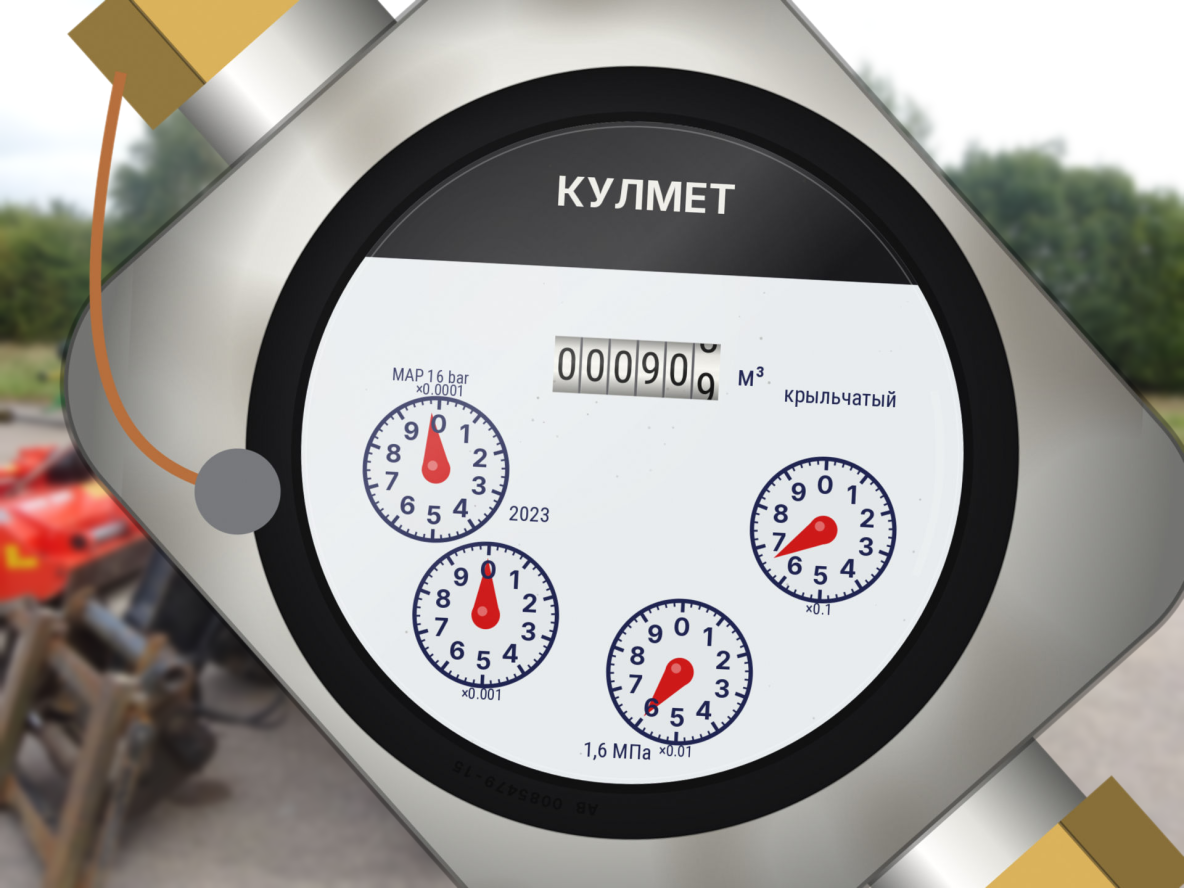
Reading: 908.6599; m³
